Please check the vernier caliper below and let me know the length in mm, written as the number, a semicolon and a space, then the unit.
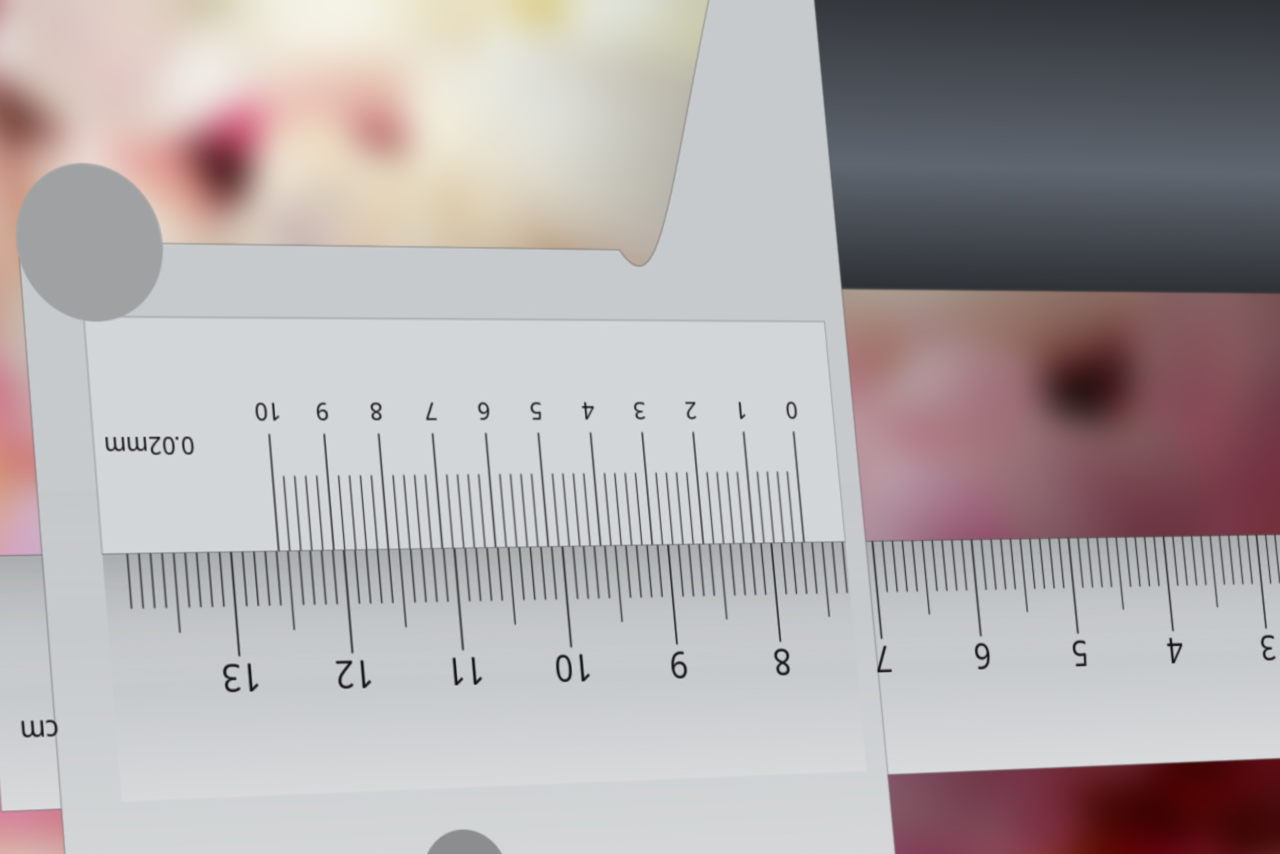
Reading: 76.8; mm
